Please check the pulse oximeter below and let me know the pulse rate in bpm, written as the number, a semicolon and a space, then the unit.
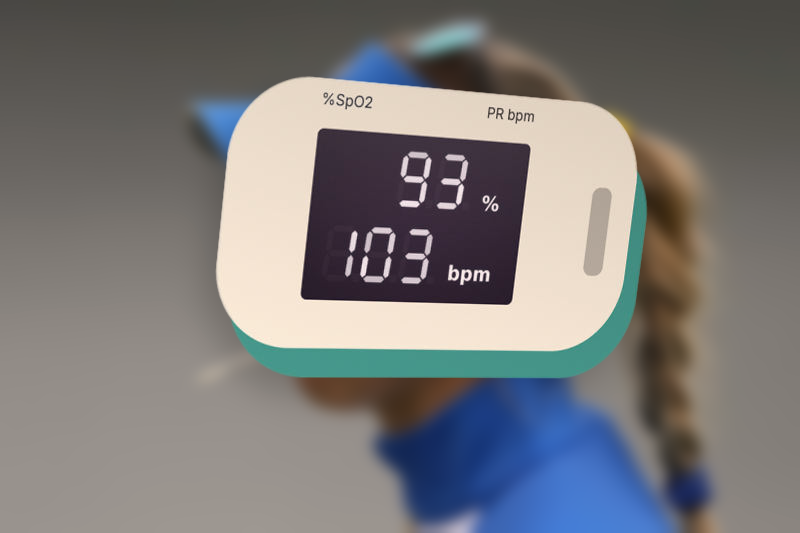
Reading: 103; bpm
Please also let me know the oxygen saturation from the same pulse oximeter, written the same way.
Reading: 93; %
